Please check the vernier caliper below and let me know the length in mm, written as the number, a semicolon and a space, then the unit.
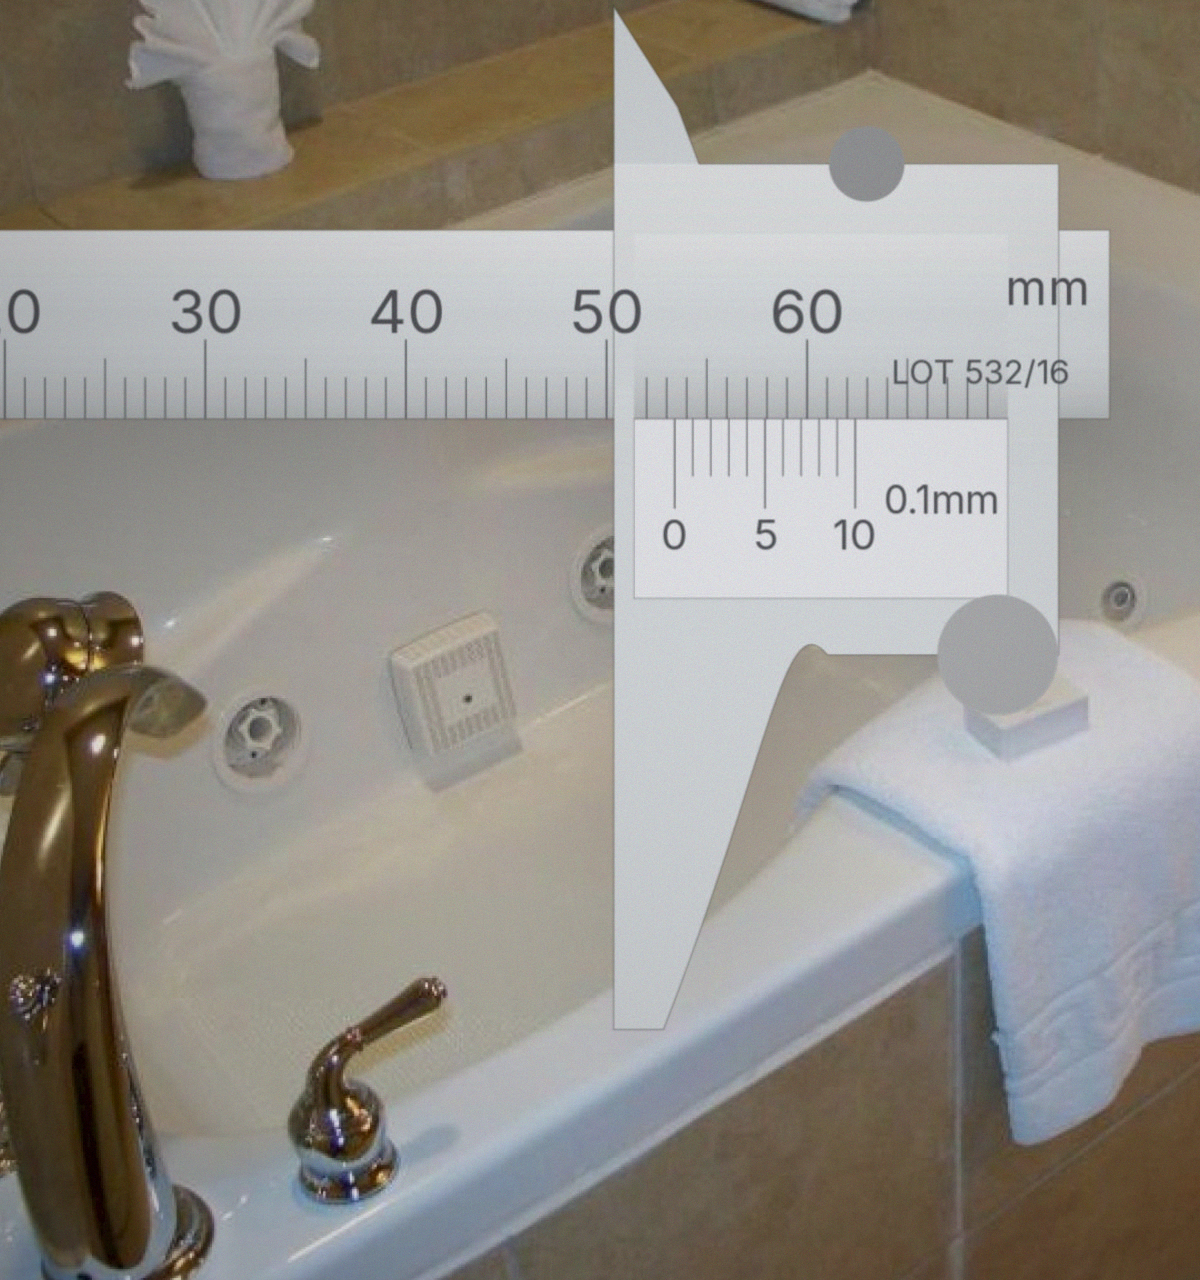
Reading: 53.4; mm
